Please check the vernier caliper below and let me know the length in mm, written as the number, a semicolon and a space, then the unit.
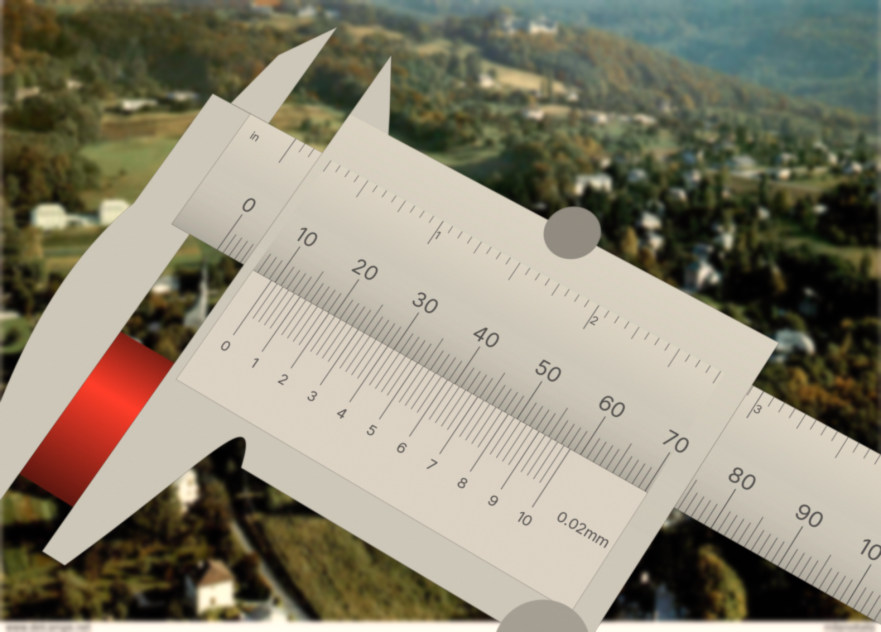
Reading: 9.4; mm
